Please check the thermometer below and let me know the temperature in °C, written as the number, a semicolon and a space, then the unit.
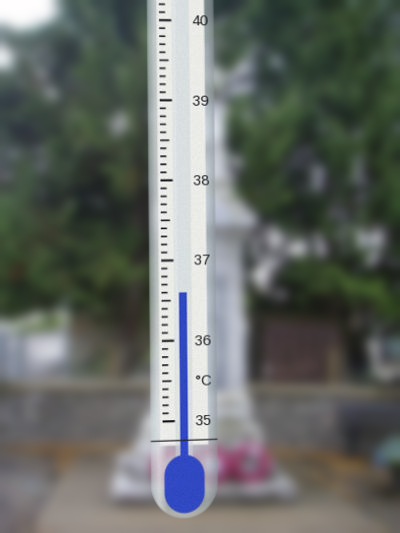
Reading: 36.6; °C
